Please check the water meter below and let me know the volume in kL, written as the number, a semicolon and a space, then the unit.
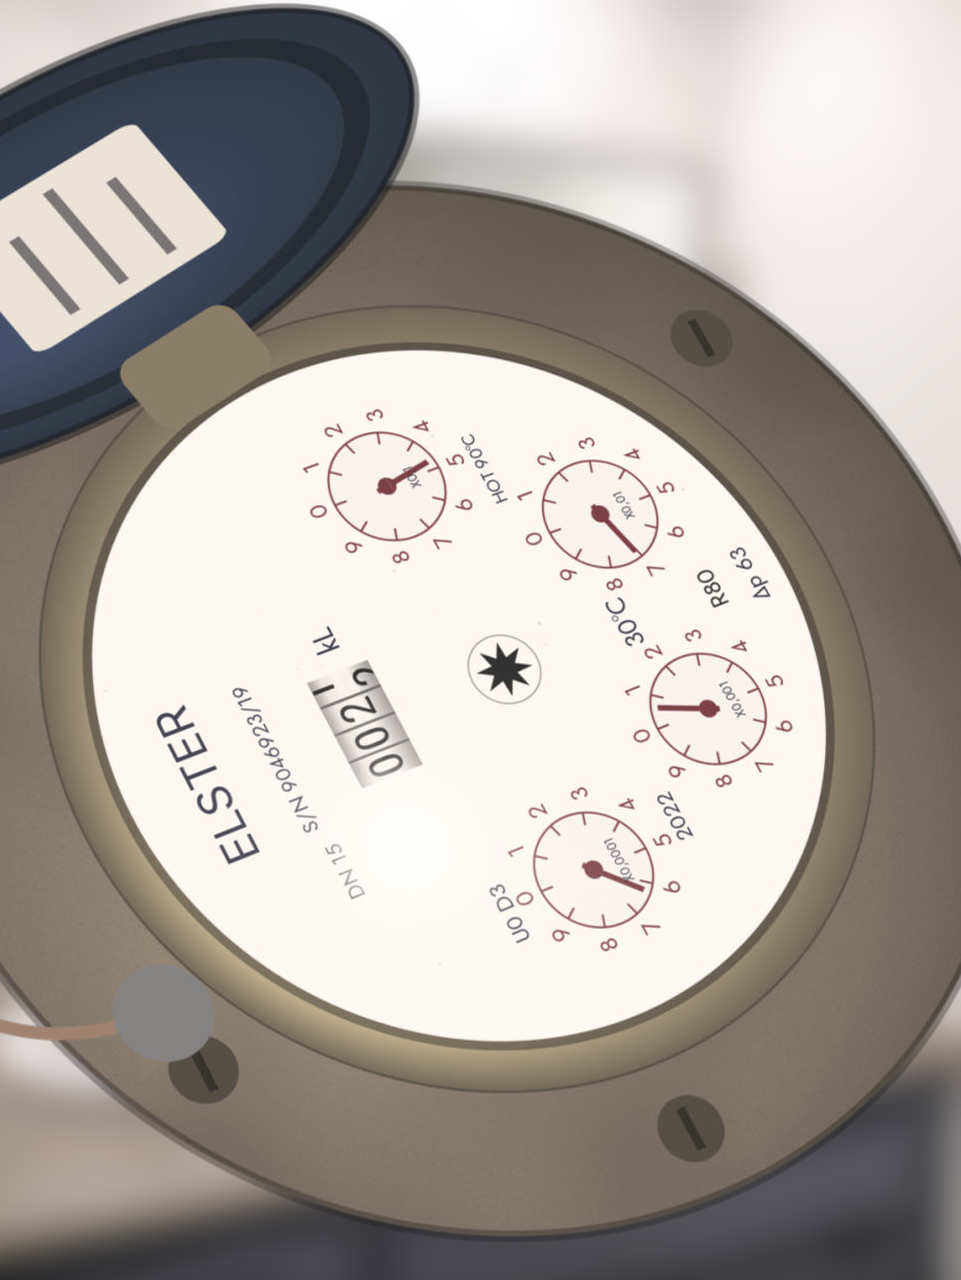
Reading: 21.4706; kL
